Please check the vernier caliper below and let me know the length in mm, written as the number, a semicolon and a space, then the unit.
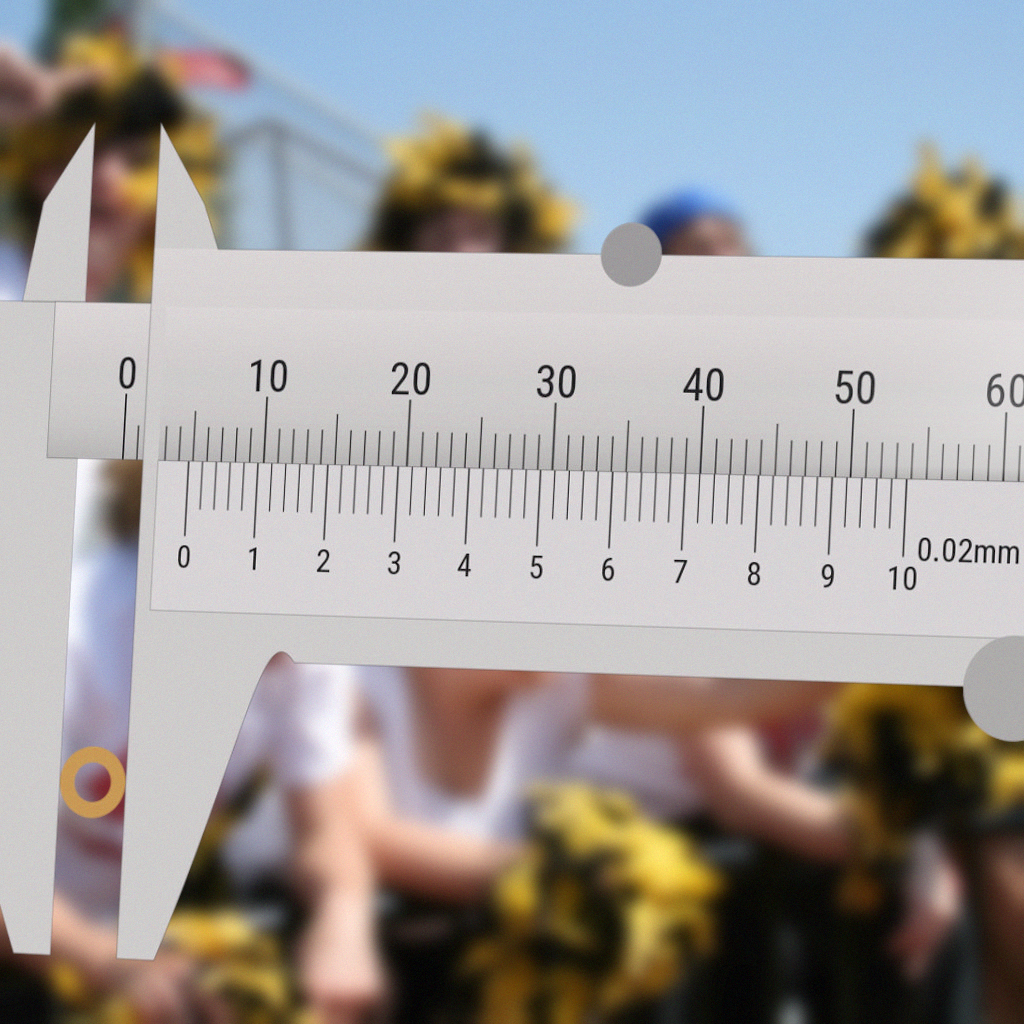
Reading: 4.7; mm
